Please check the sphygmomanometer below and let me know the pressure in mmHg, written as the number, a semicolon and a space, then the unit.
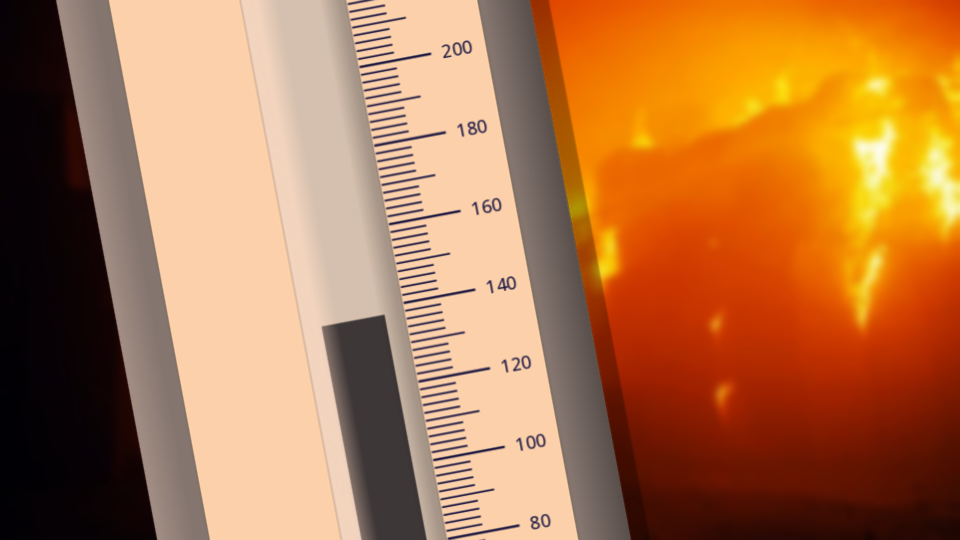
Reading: 138; mmHg
